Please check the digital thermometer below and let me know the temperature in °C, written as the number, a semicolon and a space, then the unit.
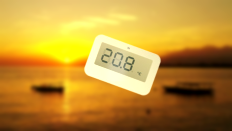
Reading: 20.8; °C
